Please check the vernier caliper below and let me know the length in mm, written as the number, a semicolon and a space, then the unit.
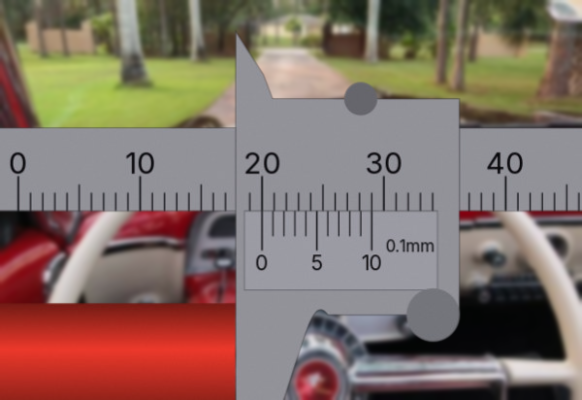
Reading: 20.0; mm
